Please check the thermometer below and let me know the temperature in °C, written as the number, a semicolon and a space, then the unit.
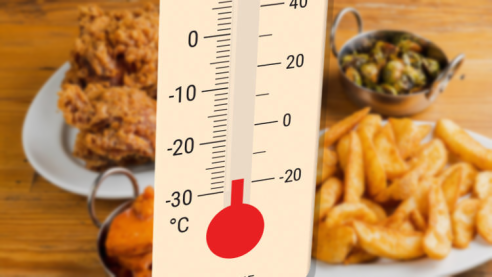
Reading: -28; °C
